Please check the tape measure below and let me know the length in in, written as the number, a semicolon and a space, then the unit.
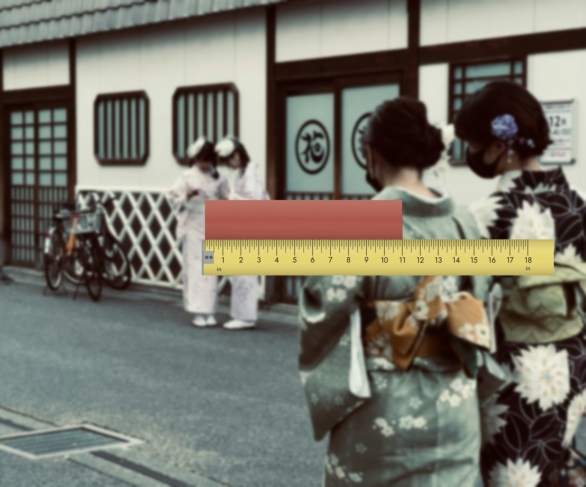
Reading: 11; in
